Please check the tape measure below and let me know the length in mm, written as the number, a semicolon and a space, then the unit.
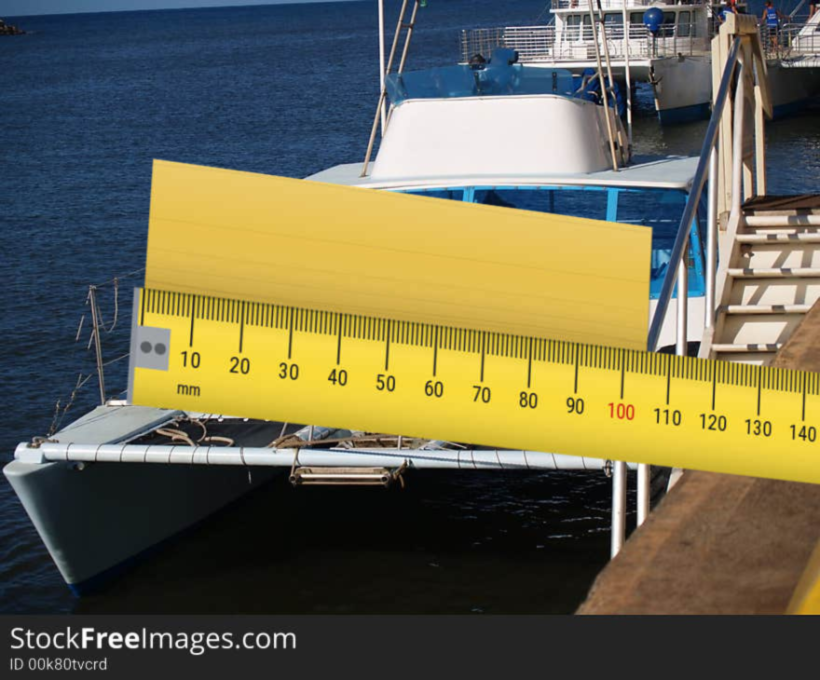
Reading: 105; mm
